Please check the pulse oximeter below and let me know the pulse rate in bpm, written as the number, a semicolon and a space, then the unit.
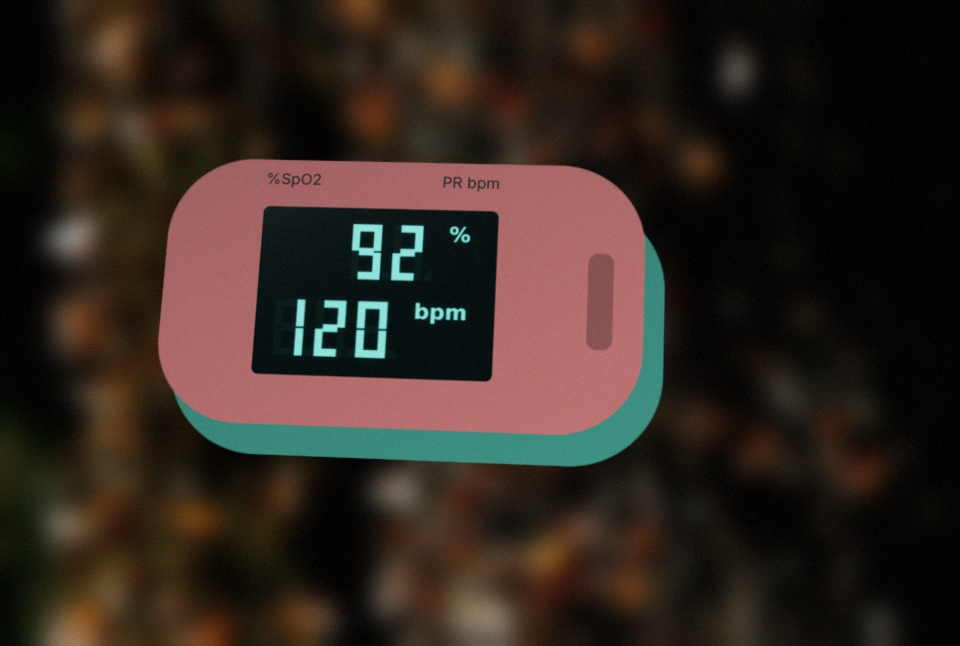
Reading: 120; bpm
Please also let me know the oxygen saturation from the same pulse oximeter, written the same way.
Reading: 92; %
